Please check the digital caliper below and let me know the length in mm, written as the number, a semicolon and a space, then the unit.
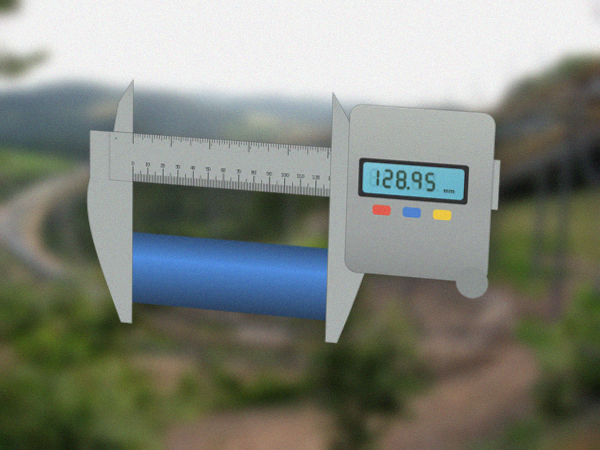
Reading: 128.95; mm
